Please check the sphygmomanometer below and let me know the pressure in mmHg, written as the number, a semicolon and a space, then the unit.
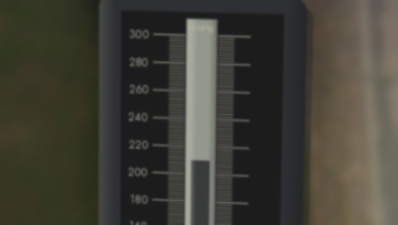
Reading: 210; mmHg
